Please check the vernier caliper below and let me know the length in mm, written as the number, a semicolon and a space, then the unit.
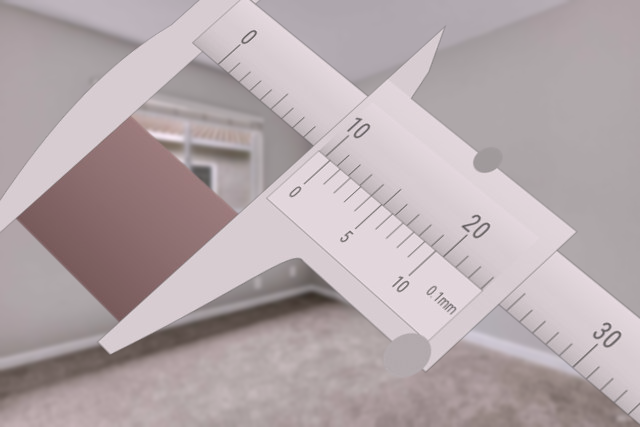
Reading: 10.4; mm
